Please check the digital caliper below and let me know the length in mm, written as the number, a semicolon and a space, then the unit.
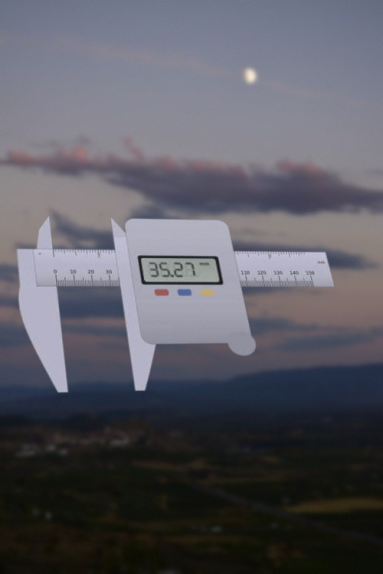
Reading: 35.27; mm
